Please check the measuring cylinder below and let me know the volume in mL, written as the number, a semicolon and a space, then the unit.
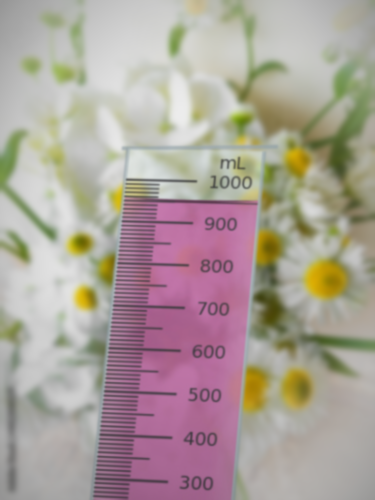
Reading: 950; mL
